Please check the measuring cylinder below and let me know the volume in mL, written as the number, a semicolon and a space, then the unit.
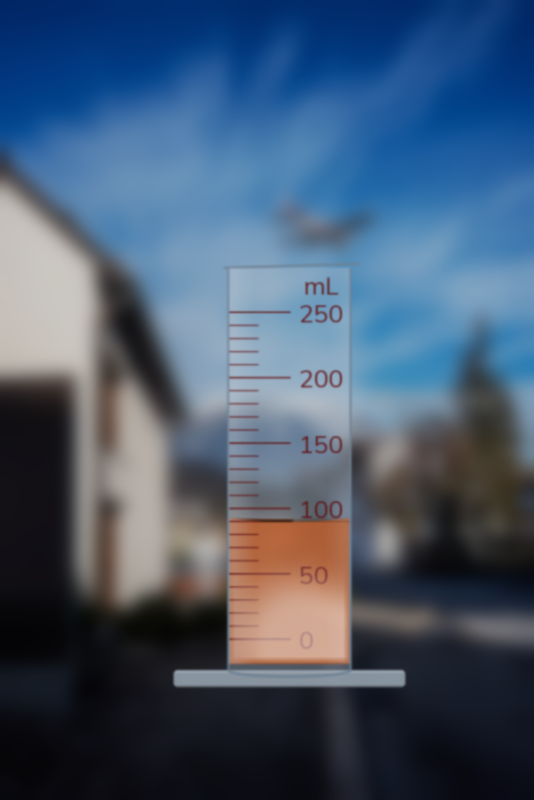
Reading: 90; mL
